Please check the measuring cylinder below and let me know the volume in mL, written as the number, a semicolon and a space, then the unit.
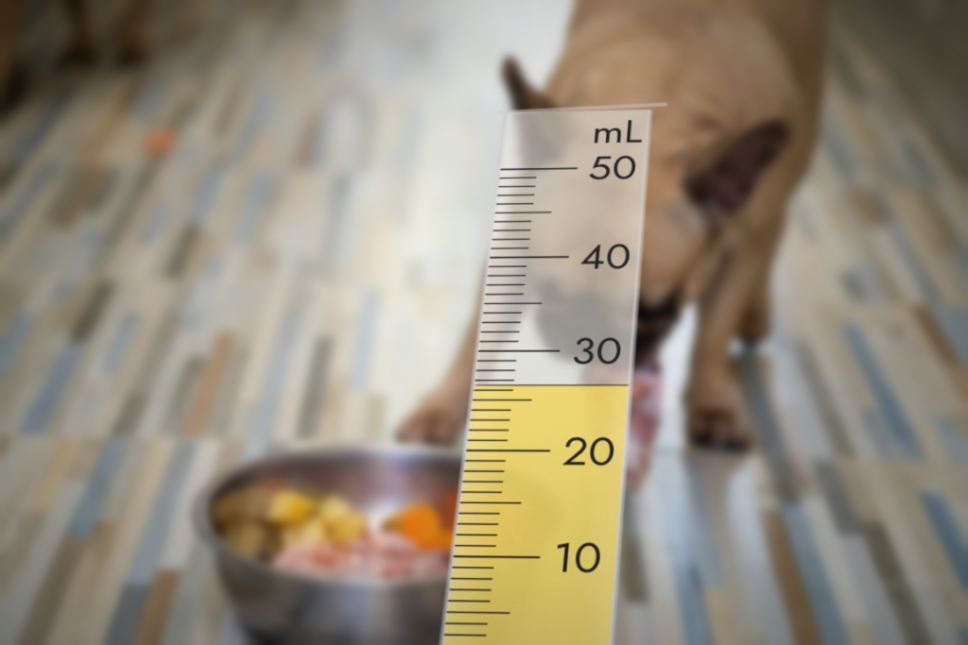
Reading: 26.5; mL
